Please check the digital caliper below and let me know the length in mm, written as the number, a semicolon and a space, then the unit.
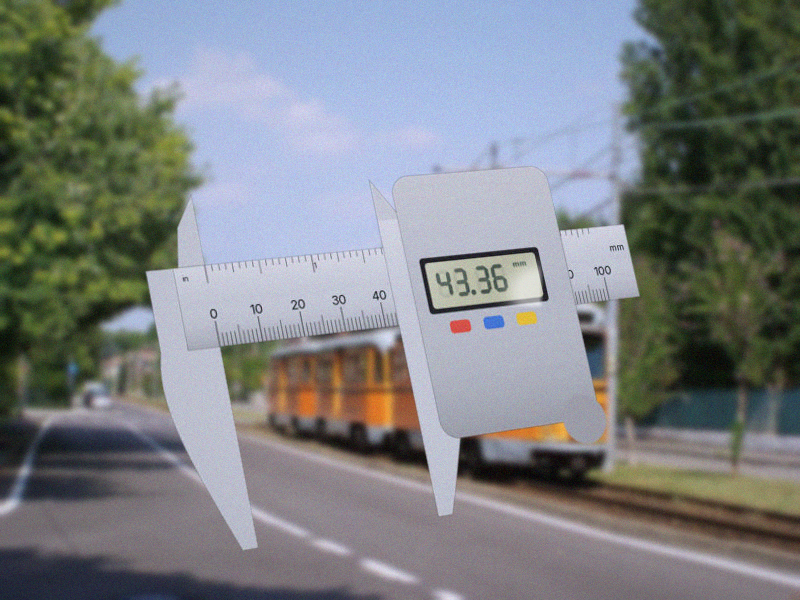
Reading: 43.36; mm
